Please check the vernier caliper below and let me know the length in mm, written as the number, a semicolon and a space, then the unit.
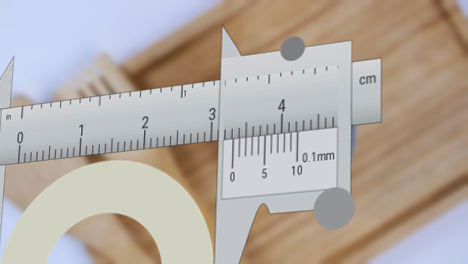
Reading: 33.2; mm
